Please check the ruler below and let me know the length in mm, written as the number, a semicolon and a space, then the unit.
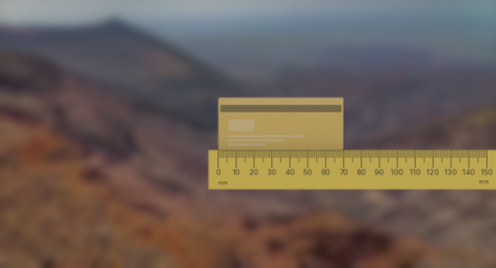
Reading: 70; mm
